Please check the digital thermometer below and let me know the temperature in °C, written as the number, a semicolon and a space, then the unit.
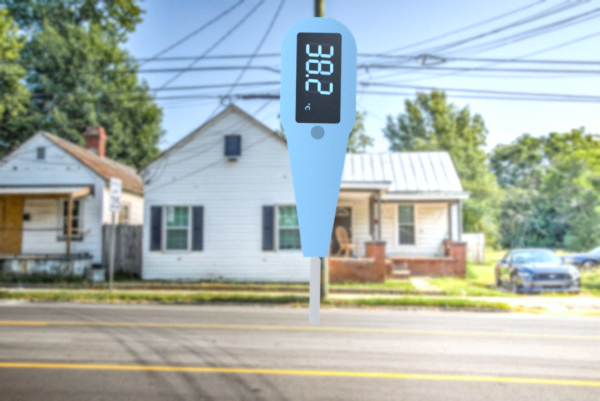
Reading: 38.2; °C
